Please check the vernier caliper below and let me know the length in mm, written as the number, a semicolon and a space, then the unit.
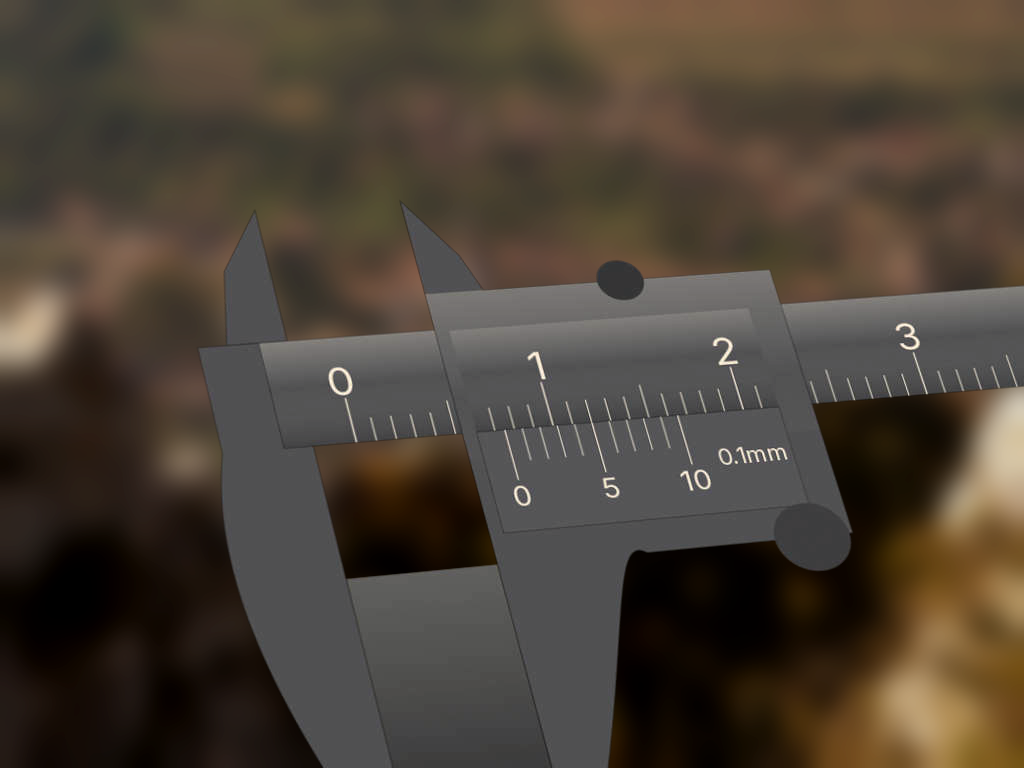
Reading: 7.5; mm
